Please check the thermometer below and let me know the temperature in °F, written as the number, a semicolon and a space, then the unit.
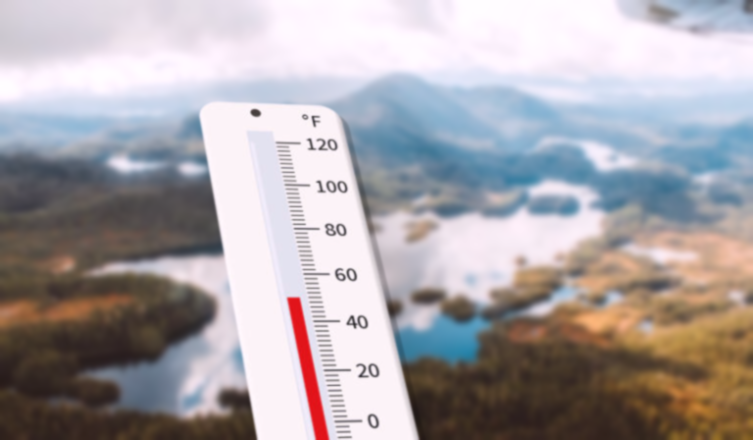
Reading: 50; °F
